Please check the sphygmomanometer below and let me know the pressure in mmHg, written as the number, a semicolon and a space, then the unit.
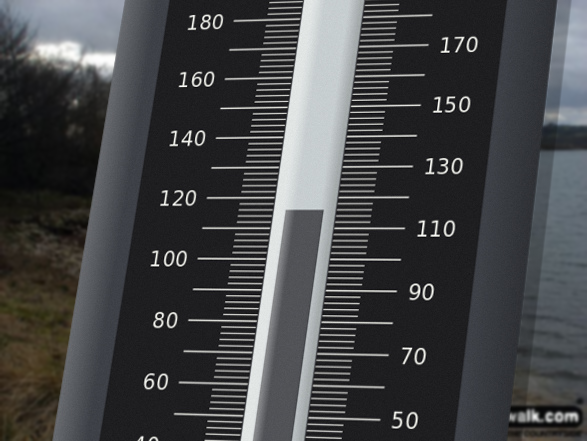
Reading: 116; mmHg
